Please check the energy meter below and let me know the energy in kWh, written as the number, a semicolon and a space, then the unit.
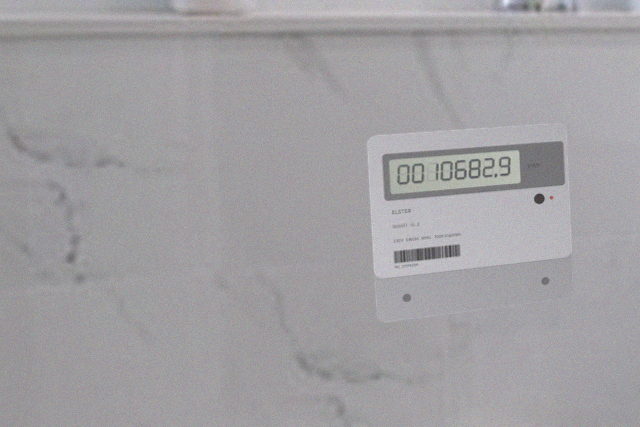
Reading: 10682.9; kWh
